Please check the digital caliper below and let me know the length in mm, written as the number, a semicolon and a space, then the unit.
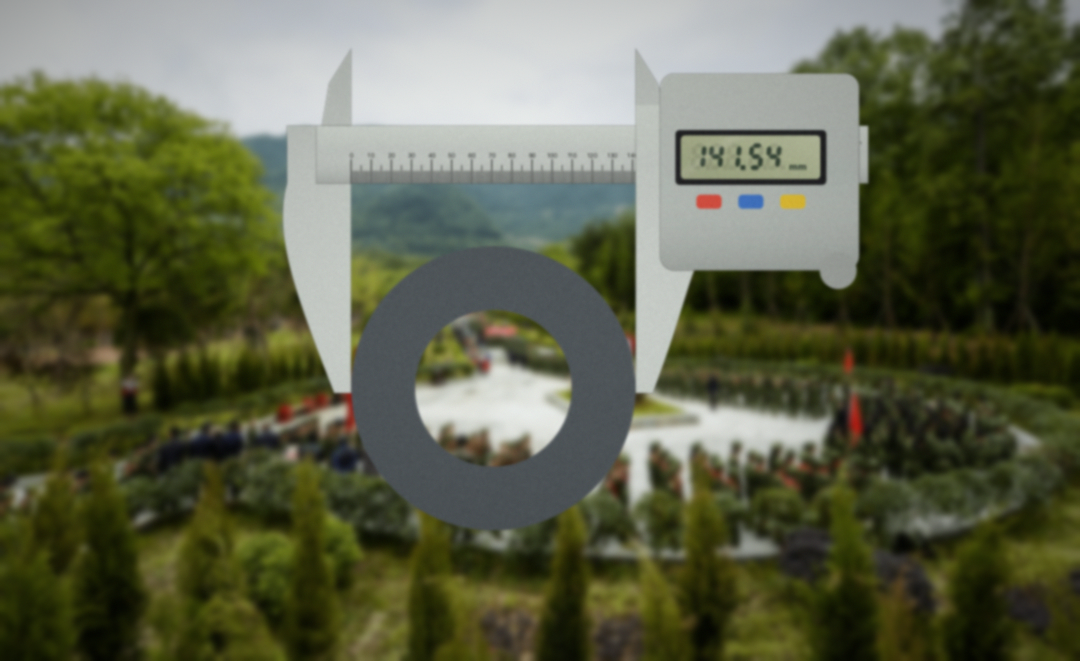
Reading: 141.54; mm
